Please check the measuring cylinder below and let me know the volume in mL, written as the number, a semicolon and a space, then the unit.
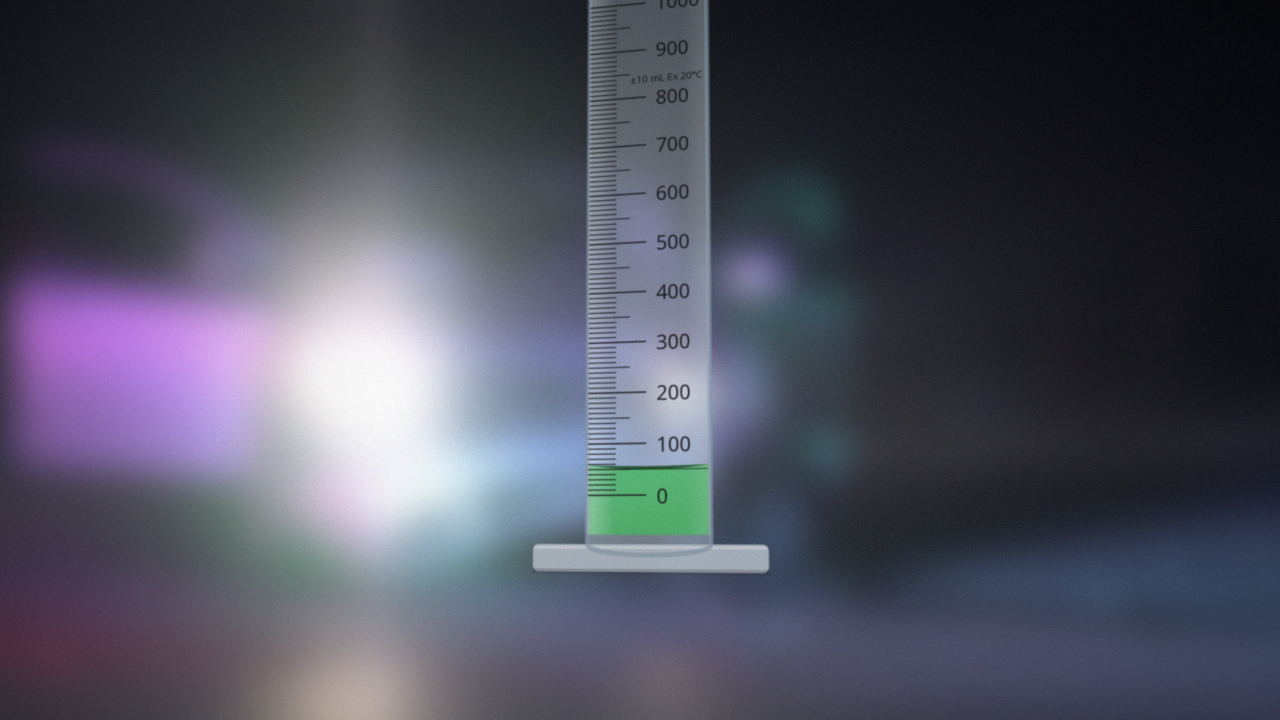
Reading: 50; mL
